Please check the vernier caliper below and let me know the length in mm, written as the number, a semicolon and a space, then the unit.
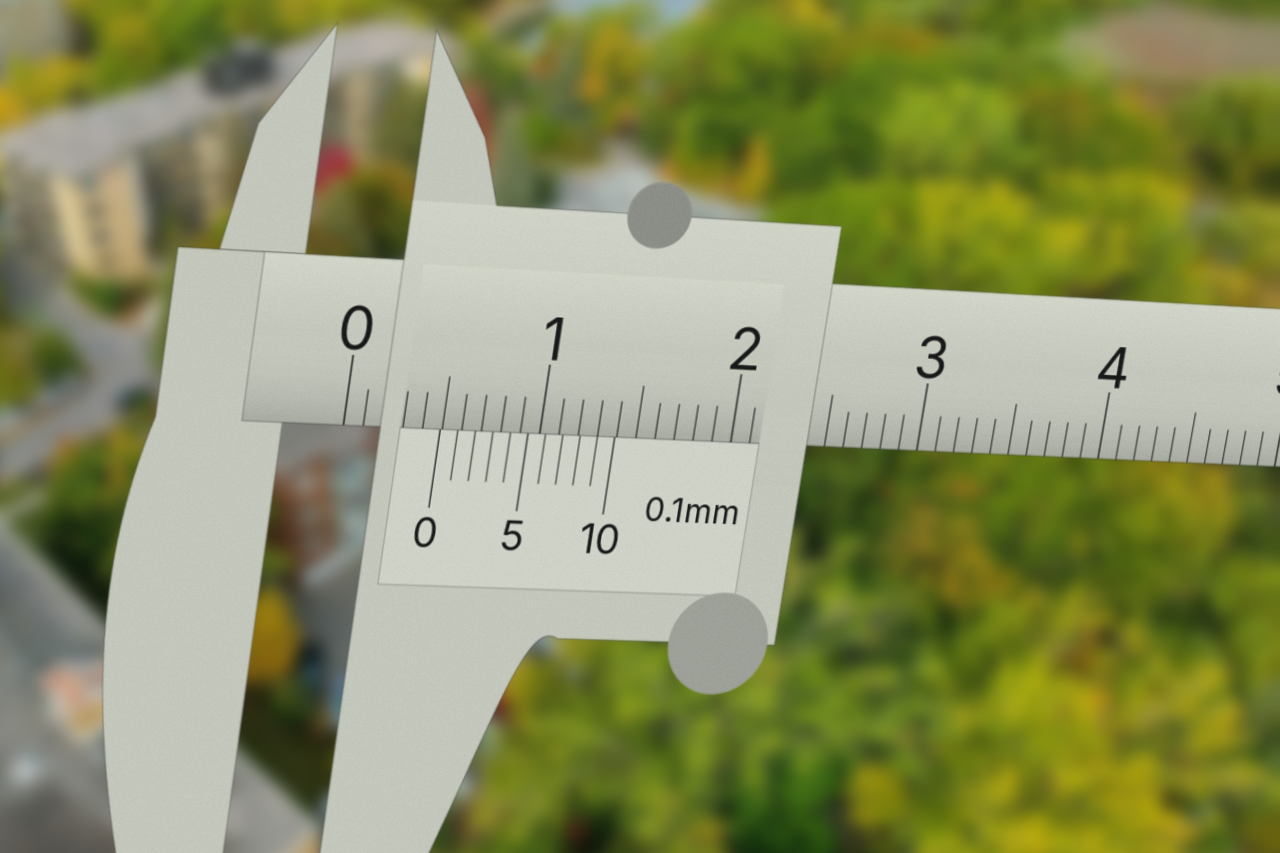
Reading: 4.9; mm
